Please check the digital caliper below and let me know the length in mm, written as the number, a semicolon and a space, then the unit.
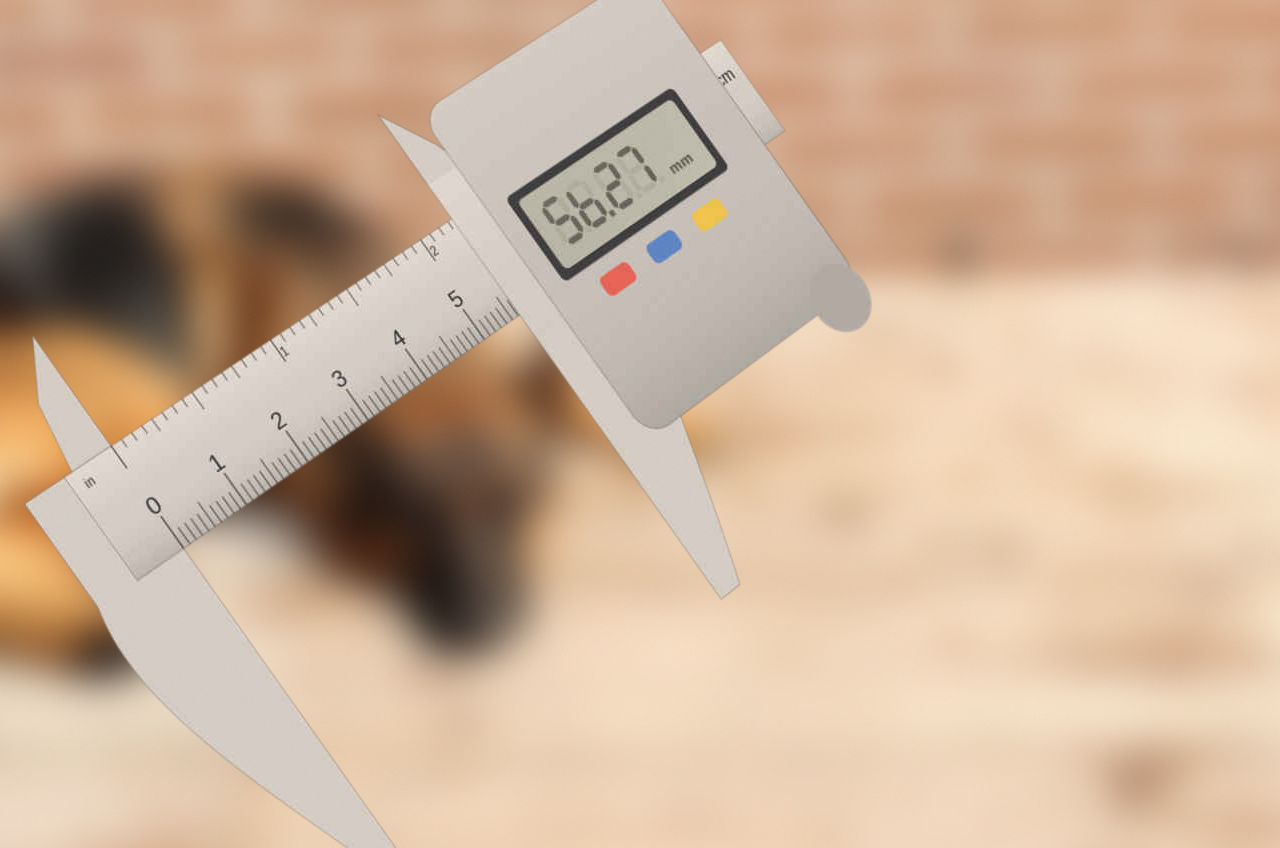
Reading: 56.27; mm
